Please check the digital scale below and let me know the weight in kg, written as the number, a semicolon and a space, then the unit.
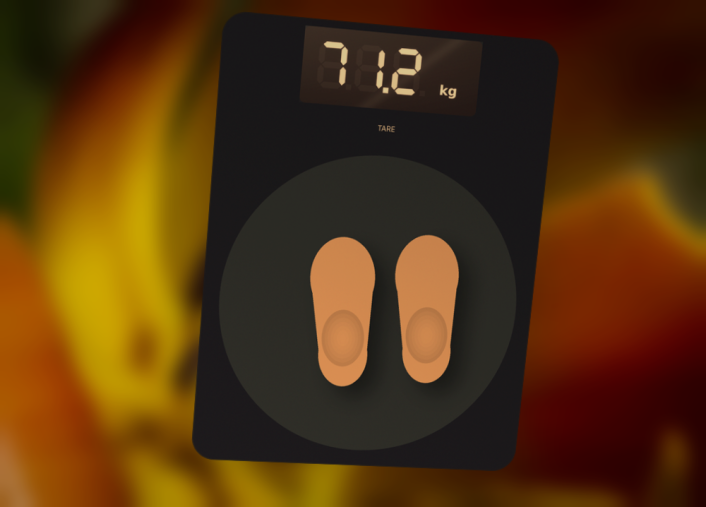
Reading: 71.2; kg
